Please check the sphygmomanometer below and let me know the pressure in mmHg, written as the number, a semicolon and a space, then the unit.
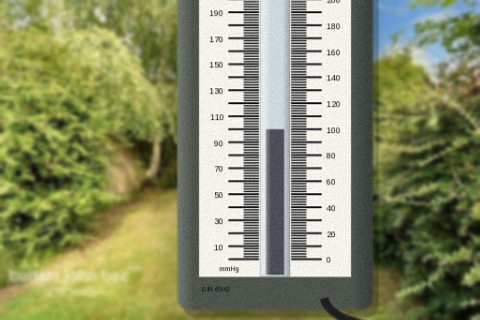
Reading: 100; mmHg
